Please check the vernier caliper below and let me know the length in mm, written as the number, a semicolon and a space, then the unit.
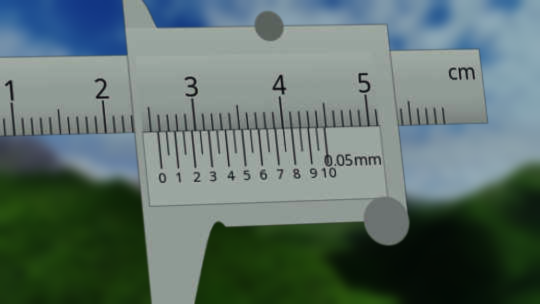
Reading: 25.8; mm
